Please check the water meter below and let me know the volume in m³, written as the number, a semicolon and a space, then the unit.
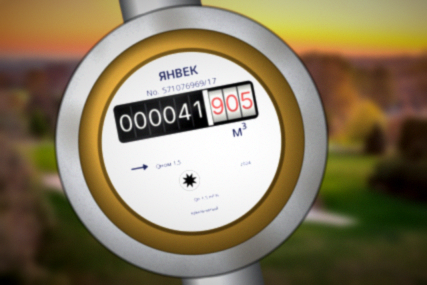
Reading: 41.905; m³
